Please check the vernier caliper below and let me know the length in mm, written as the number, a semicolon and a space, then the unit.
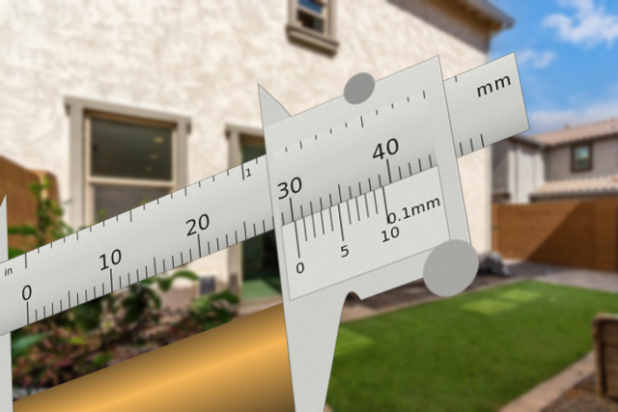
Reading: 30.2; mm
